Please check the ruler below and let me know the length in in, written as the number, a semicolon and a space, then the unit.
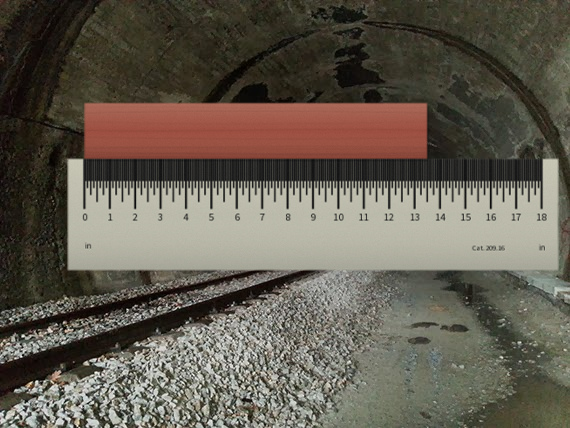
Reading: 13.5; in
